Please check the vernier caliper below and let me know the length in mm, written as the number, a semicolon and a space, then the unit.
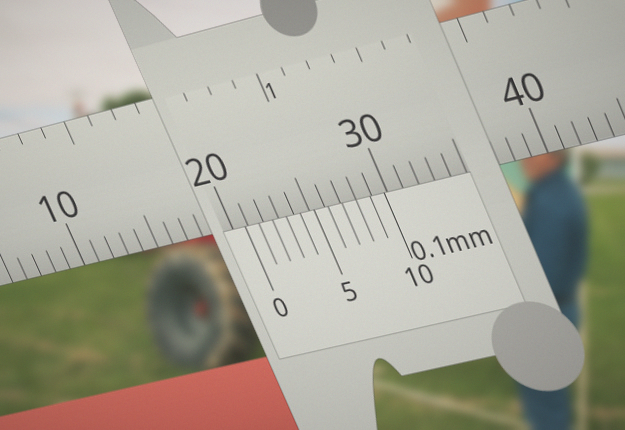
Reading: 20.8; mm
